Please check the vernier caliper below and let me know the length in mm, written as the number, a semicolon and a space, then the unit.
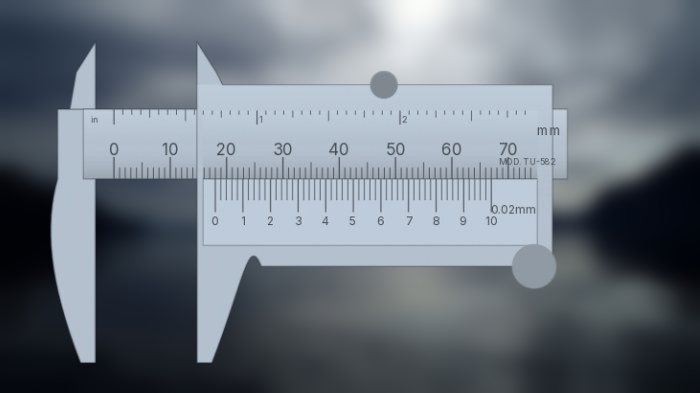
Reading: 18.0; mm
